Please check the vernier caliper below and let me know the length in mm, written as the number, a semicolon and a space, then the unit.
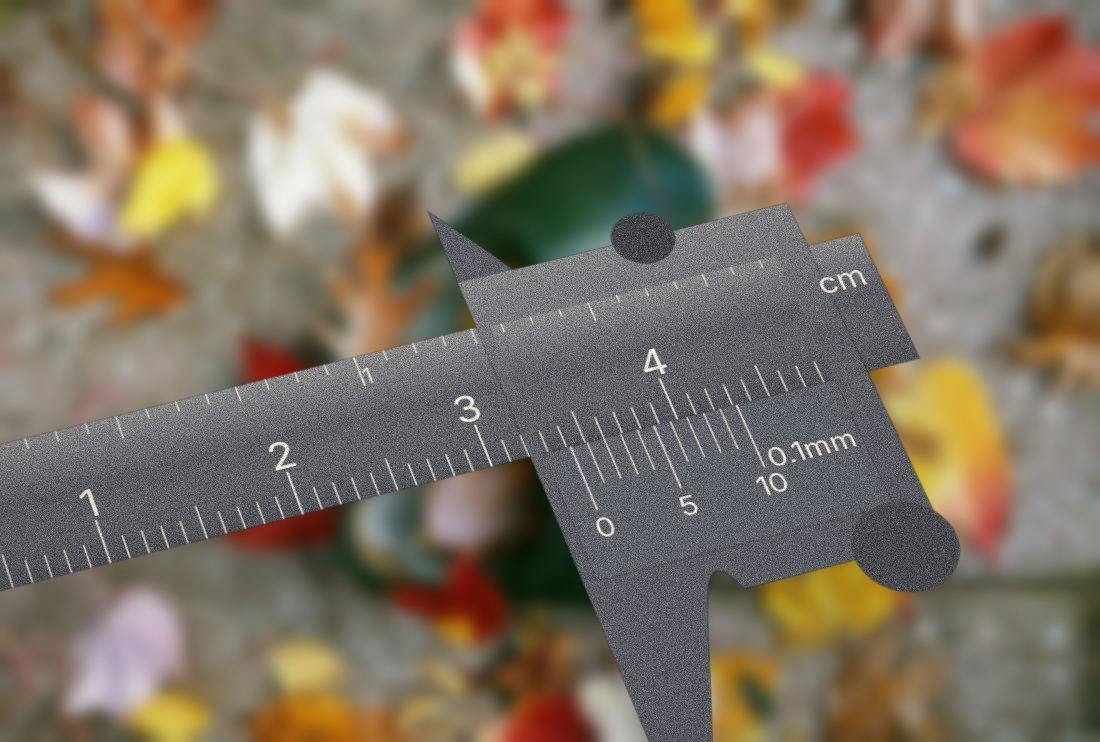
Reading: 34.2; mm
